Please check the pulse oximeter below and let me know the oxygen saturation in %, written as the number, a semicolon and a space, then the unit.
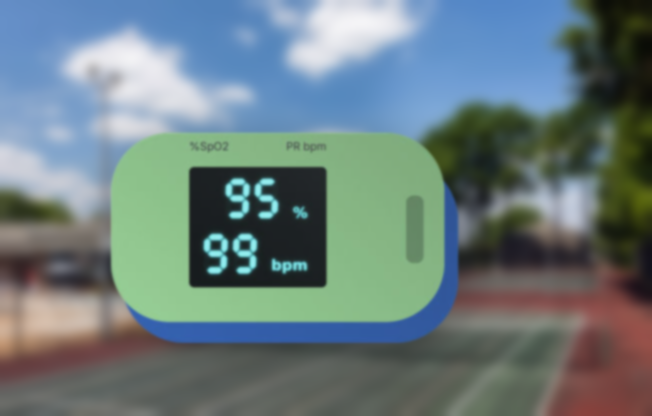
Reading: 95; %
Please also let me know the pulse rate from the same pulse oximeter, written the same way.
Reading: 99; bpm
